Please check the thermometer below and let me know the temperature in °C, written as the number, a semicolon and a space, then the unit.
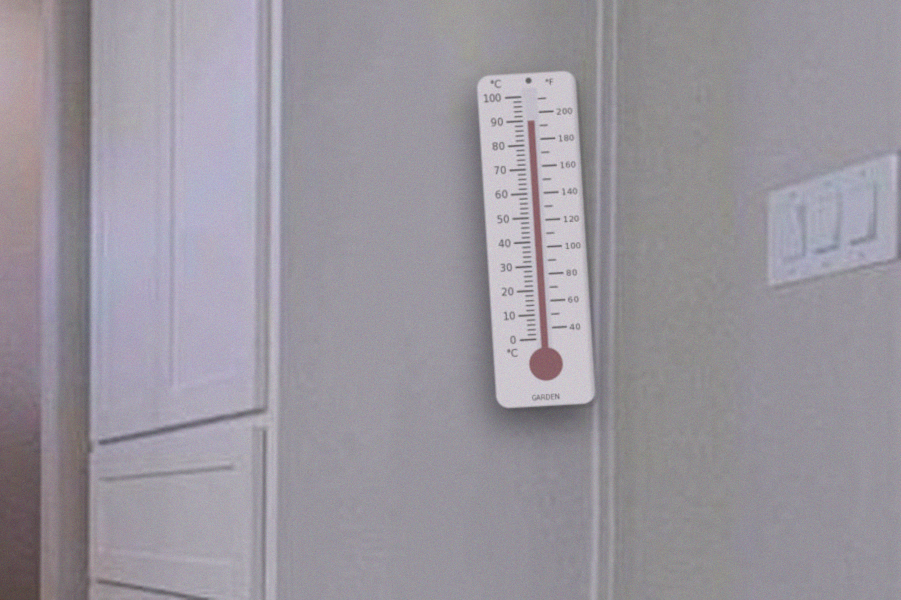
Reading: 90; °C
